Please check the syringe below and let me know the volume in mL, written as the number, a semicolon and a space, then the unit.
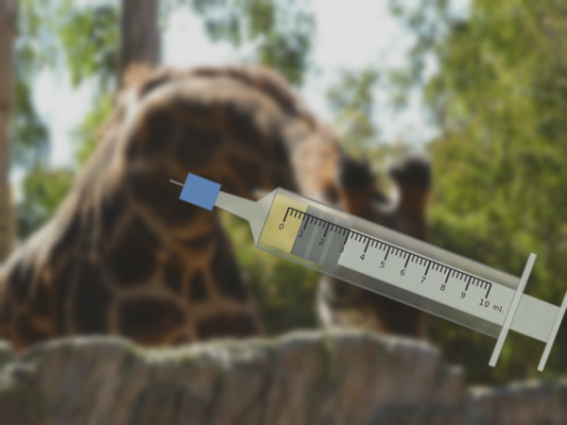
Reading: 0.8; mL
